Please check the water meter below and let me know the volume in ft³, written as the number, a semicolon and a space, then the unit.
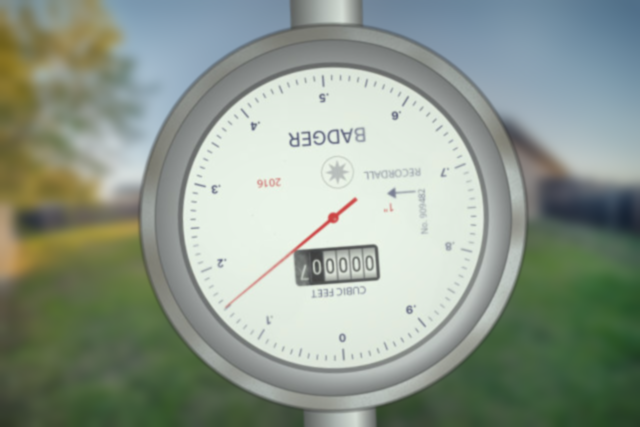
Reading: 7.15; ft³
